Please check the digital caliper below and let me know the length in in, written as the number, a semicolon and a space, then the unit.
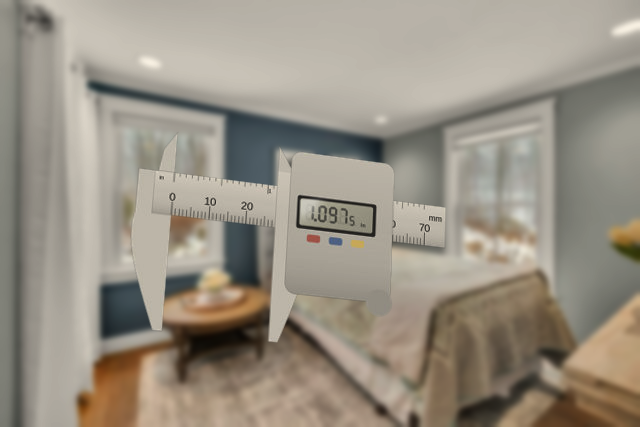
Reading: 1.0975; in
